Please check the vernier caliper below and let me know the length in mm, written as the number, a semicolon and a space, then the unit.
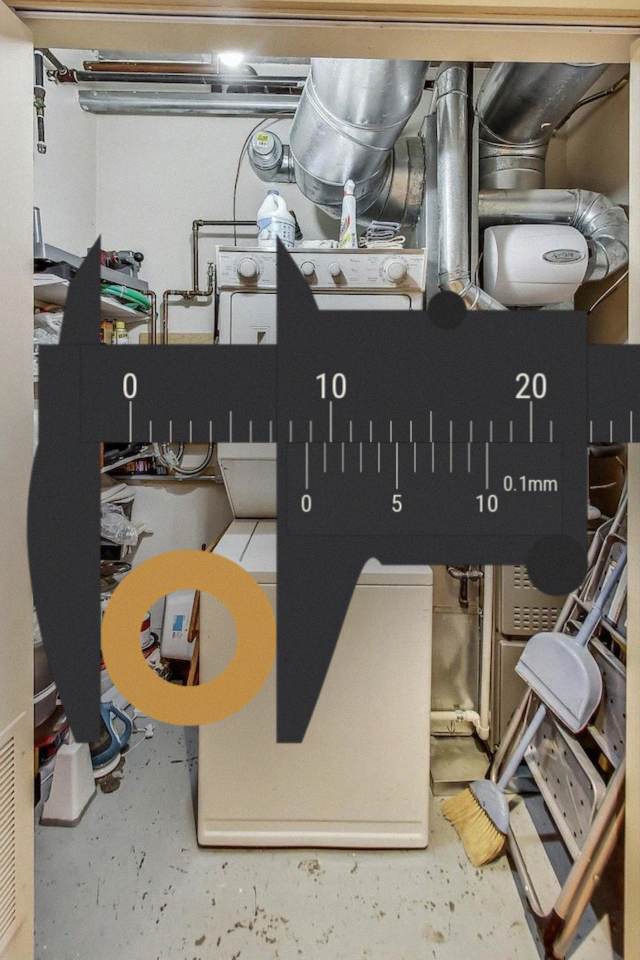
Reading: 8.8; mm
